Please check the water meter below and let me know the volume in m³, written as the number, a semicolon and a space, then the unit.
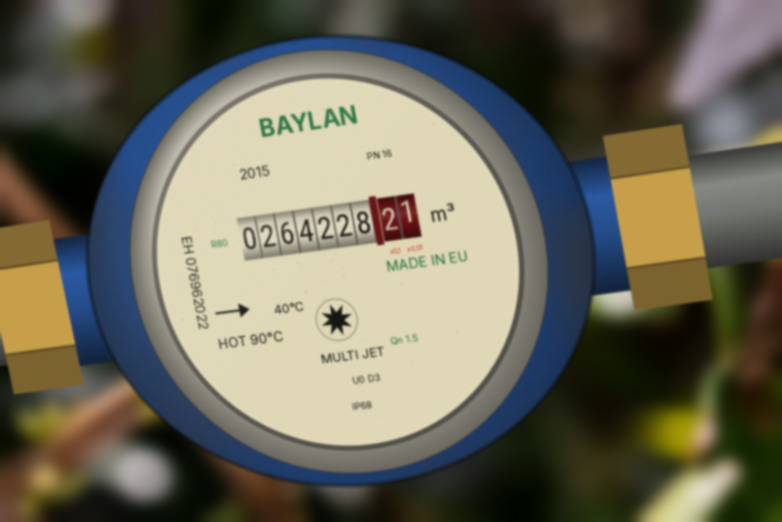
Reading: 264228.21; m³
